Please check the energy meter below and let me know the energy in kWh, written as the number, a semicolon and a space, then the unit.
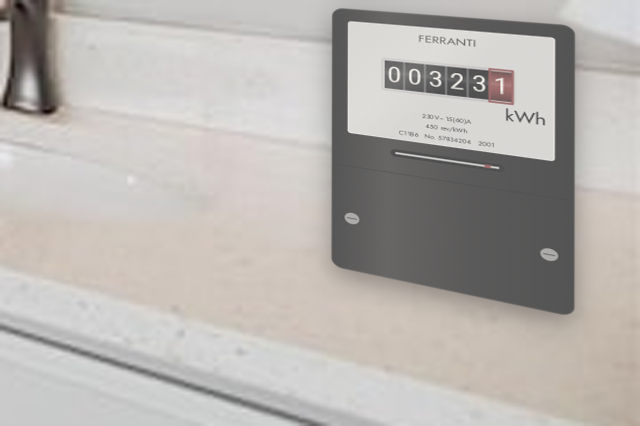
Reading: 323.1; kWh
